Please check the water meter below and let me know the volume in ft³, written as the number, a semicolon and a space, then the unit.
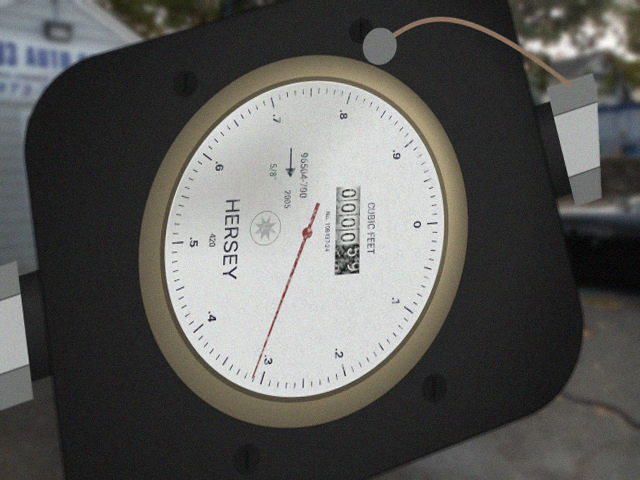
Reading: 59.31; ft³
